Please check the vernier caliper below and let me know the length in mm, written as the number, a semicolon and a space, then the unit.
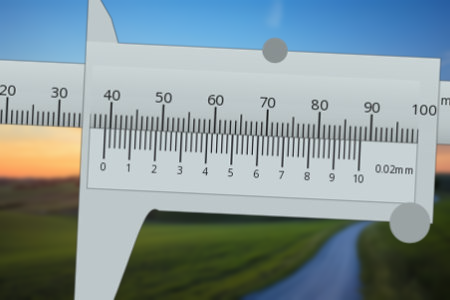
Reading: 39.0; mm
